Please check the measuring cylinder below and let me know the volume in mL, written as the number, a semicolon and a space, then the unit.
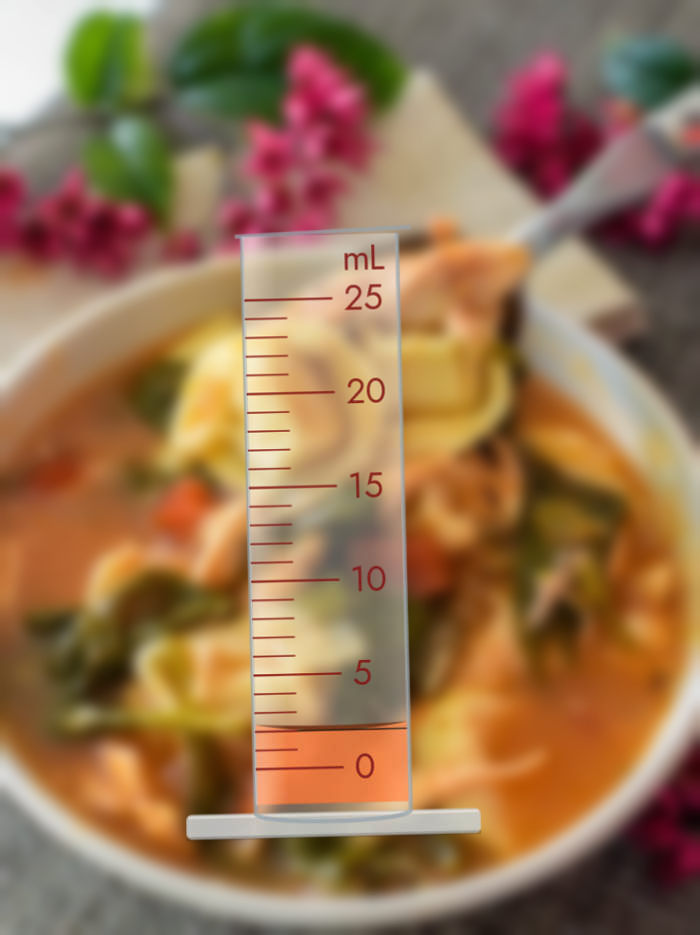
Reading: 2; mL
